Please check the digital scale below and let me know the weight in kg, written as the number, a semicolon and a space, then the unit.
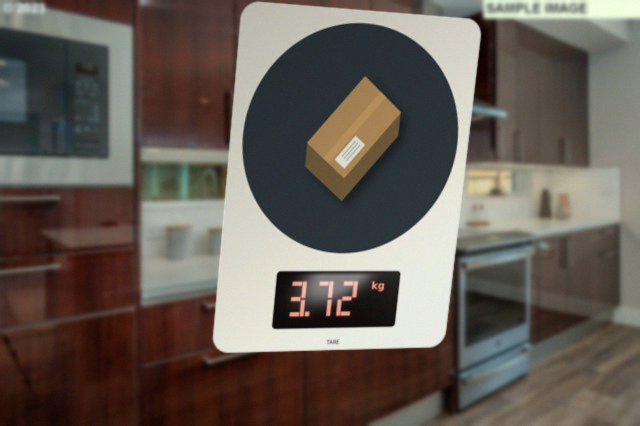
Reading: 3.72; kg
